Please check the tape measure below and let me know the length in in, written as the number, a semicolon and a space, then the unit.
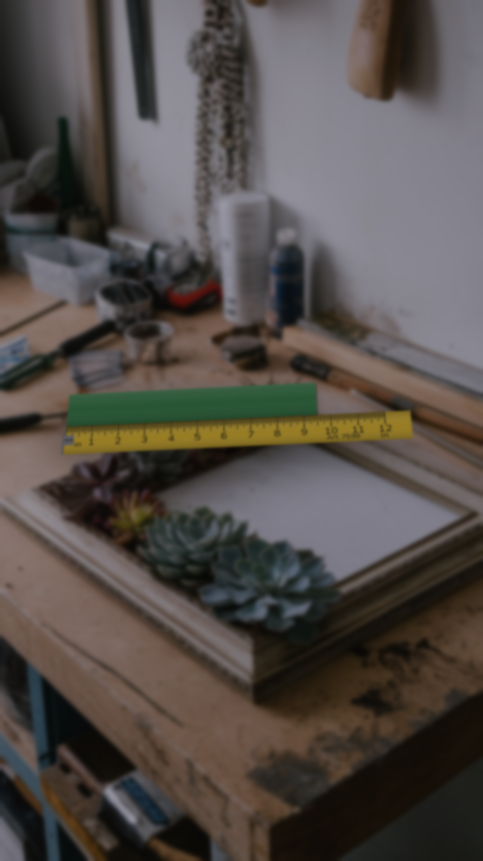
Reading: 9.5; in
